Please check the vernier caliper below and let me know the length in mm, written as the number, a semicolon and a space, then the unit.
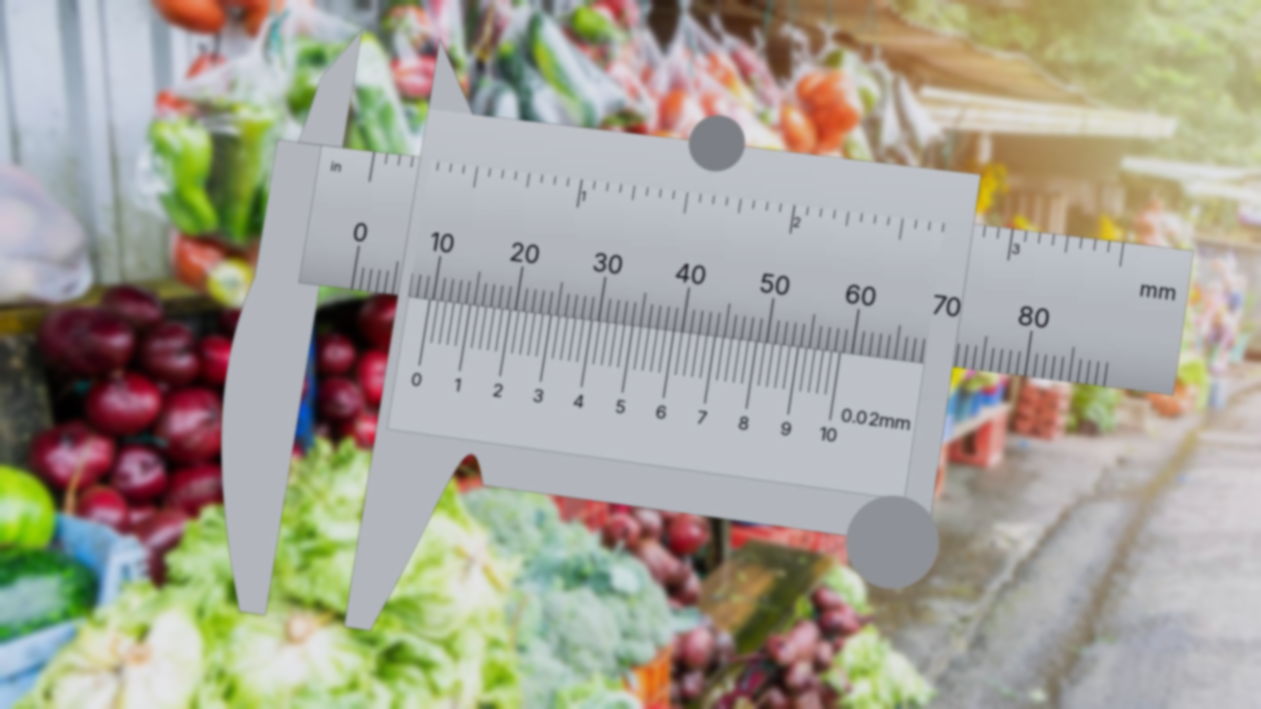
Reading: 9.6; mm
